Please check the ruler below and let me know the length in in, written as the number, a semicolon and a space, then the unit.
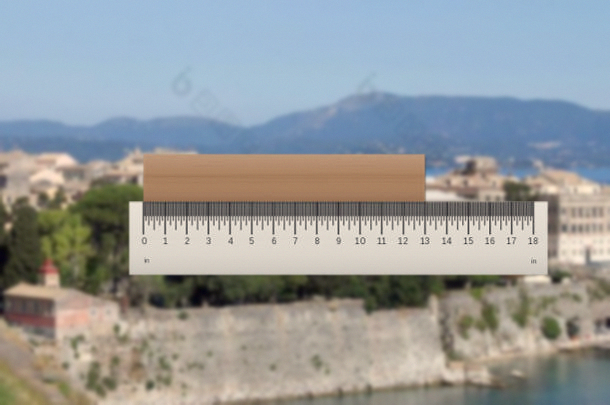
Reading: 13; in
